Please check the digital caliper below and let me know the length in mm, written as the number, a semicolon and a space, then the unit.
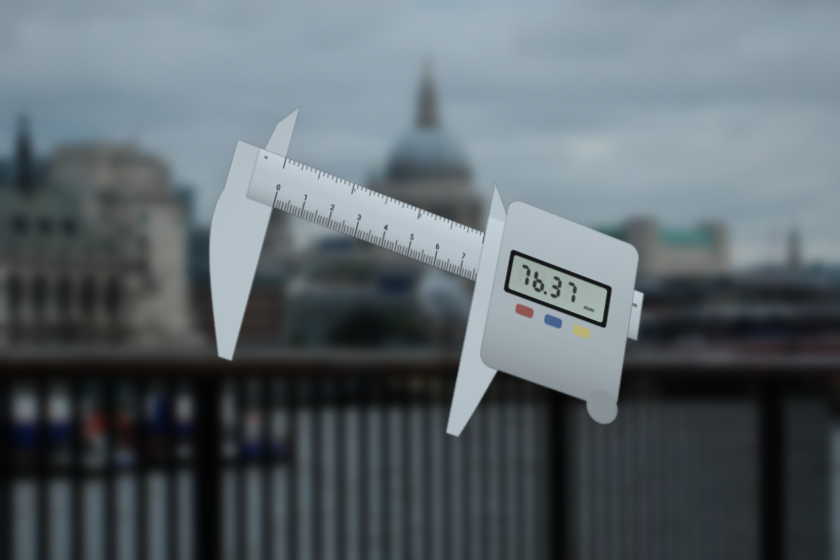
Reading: 76.37; mm
